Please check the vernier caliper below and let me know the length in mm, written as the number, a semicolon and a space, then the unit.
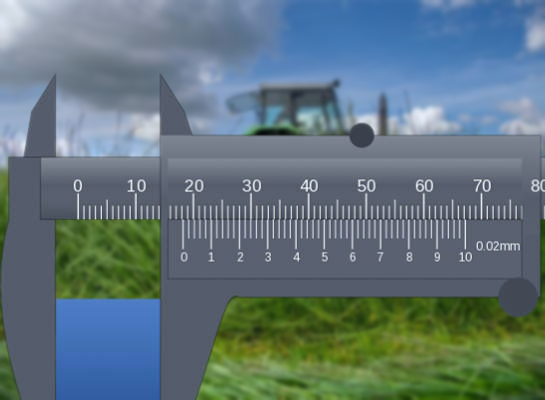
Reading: 18.2; mm
